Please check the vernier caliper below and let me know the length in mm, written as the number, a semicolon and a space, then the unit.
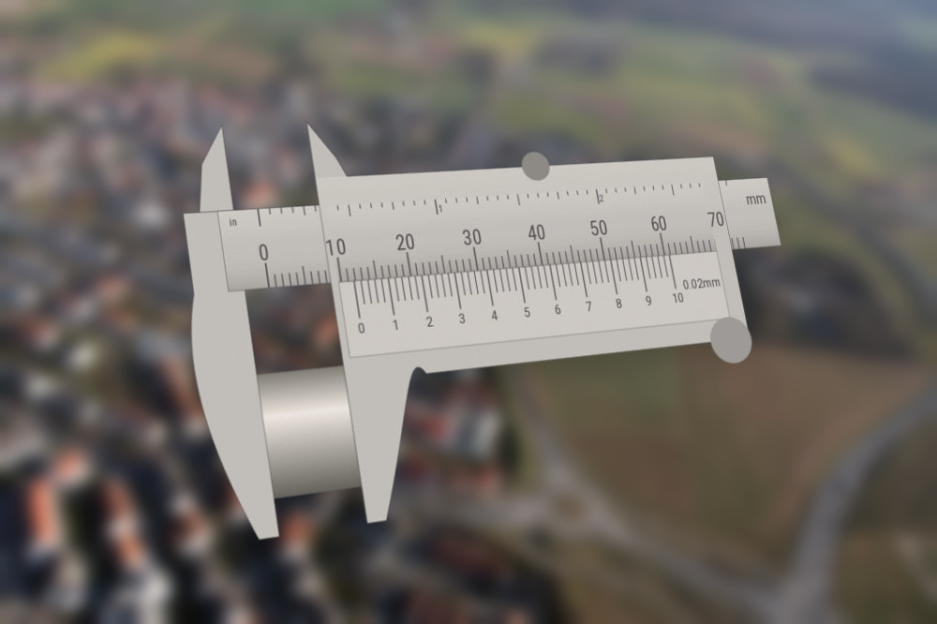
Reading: 11.8; mm
